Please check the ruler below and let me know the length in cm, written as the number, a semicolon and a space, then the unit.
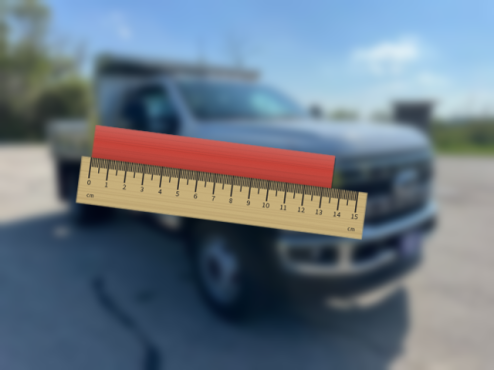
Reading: 13.5; cm
